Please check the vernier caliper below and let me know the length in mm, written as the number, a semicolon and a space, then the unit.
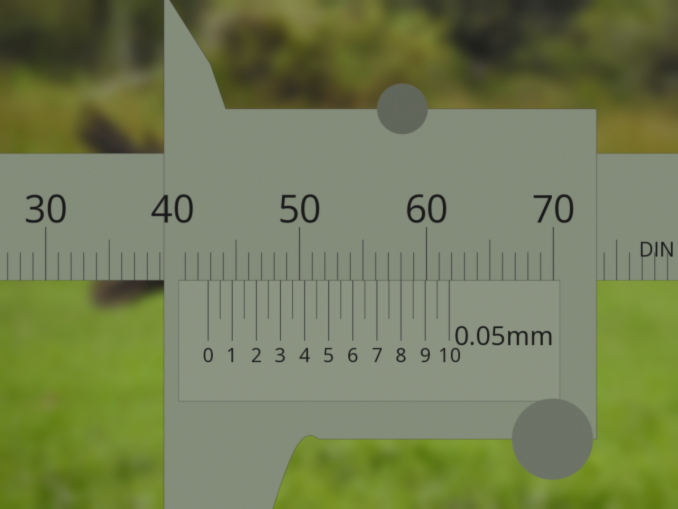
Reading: 42.8; mm
